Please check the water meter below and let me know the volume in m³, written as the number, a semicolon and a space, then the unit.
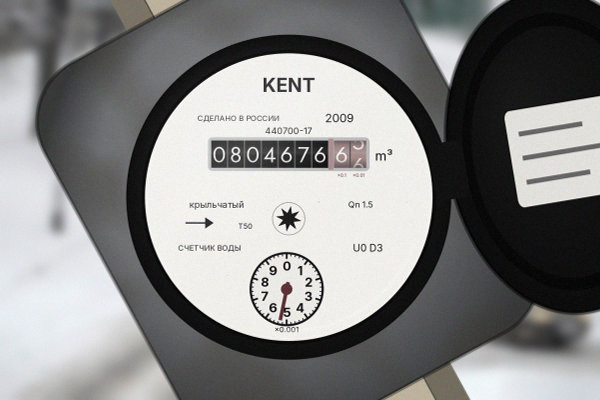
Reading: 804676.655; m³
